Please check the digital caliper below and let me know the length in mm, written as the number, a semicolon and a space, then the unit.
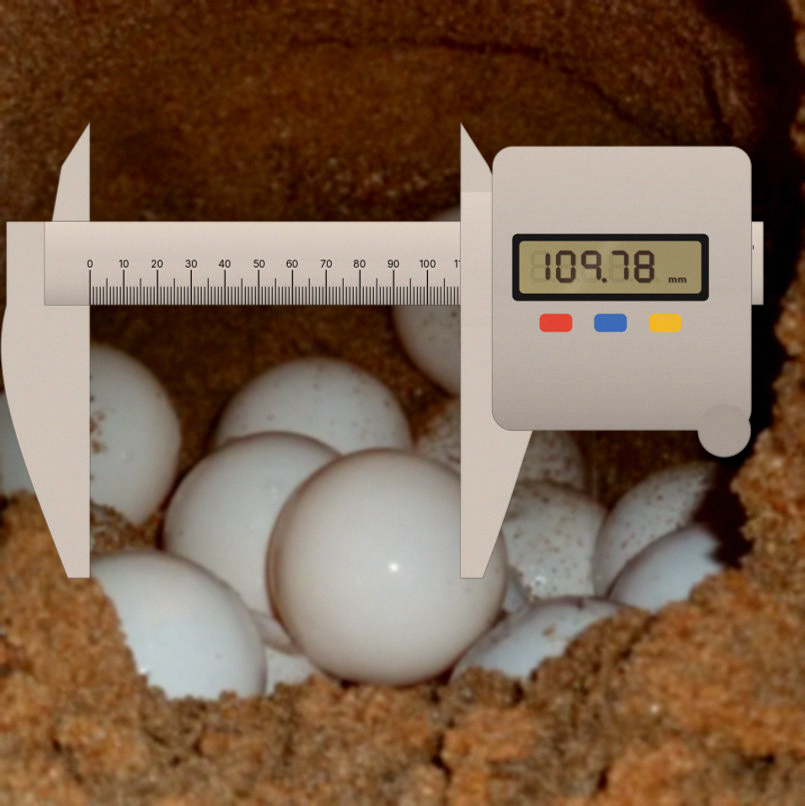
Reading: 109.78; mm
